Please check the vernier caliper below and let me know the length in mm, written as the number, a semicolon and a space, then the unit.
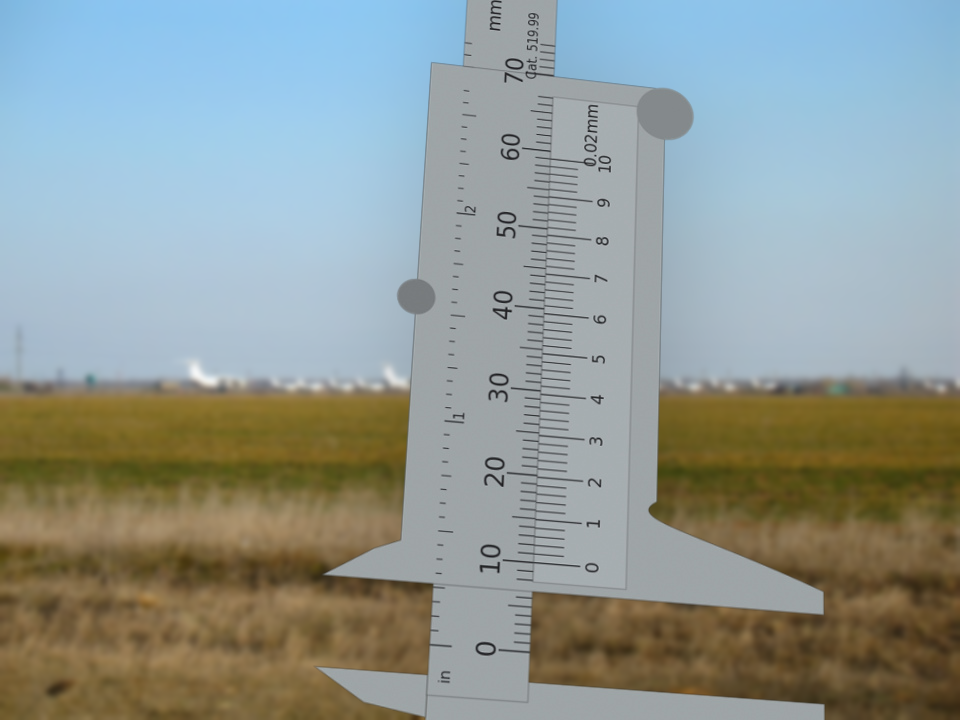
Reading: 10.0; mm
